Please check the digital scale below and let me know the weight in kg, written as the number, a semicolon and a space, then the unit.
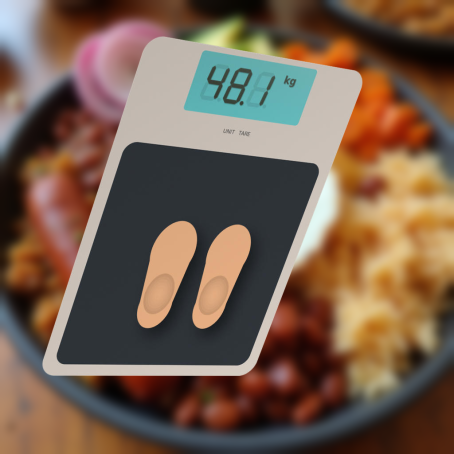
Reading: 48.1; kg
